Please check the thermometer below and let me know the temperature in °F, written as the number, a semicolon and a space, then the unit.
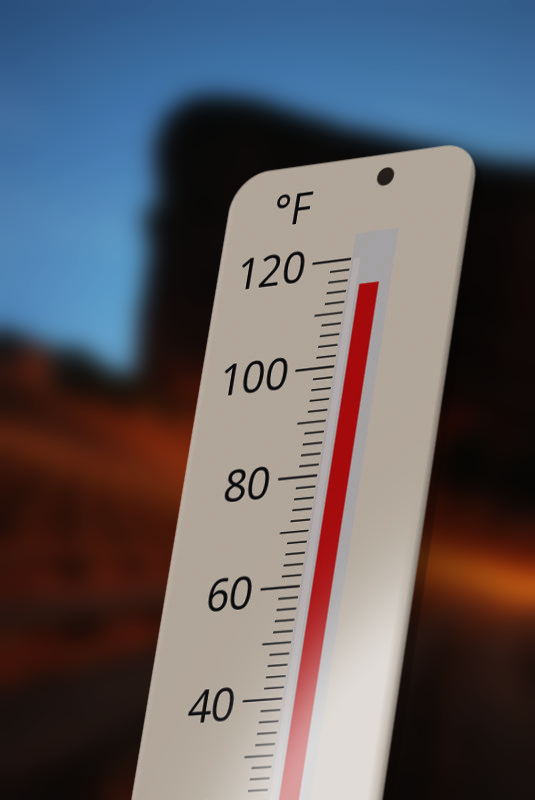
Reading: 115; °F
